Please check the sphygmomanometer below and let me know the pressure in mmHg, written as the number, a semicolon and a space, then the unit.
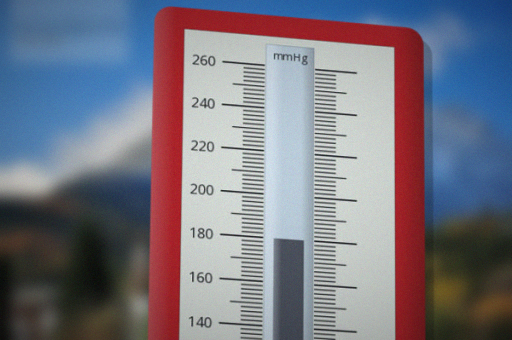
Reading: 180; mmHg
